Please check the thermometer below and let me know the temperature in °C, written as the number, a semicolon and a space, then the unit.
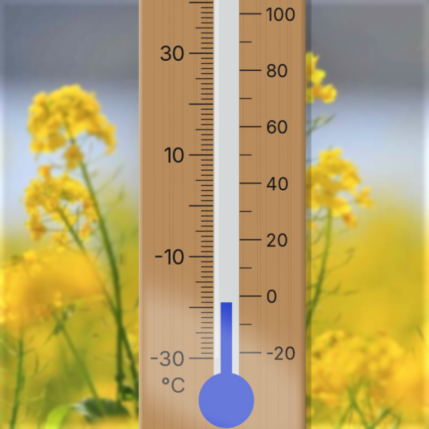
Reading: -19; °C
